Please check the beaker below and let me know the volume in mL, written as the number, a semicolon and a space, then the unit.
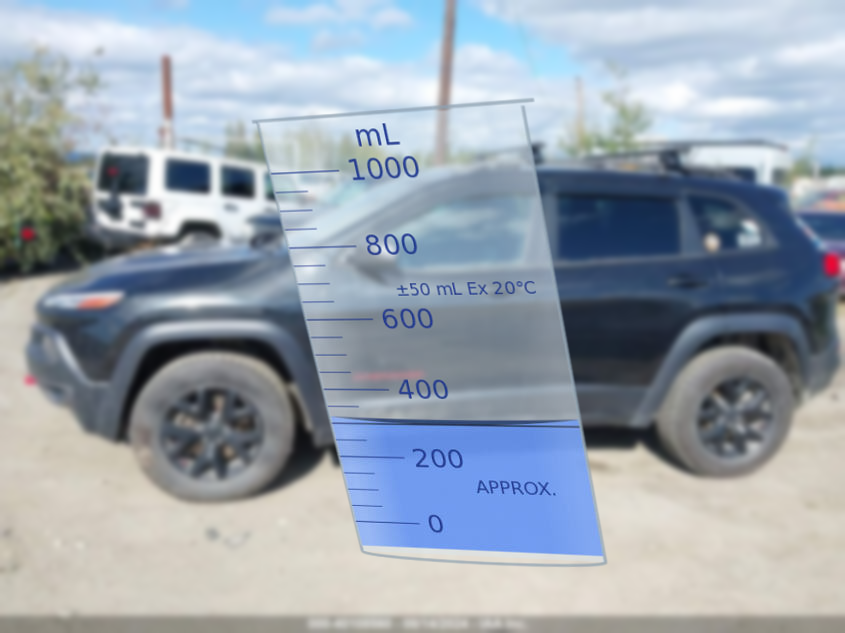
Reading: 300; mL
